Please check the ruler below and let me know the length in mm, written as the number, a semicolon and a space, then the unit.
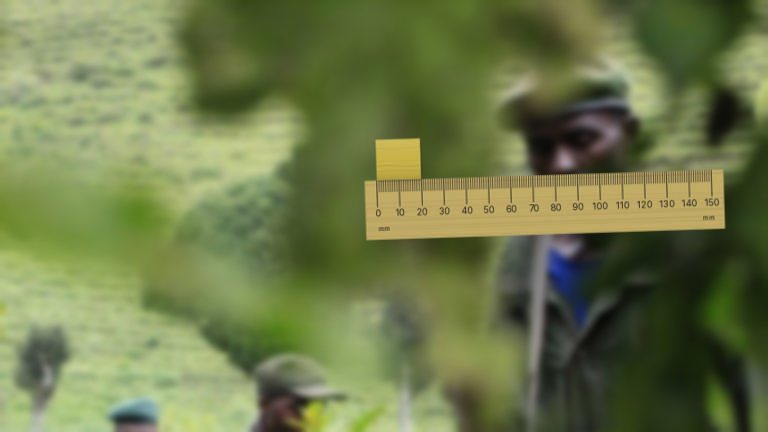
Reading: 20; mm
